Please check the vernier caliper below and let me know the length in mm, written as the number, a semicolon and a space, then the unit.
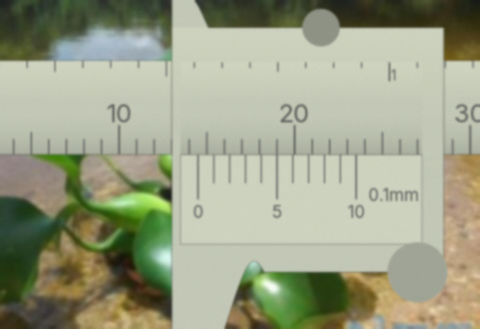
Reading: 14.5; mm
